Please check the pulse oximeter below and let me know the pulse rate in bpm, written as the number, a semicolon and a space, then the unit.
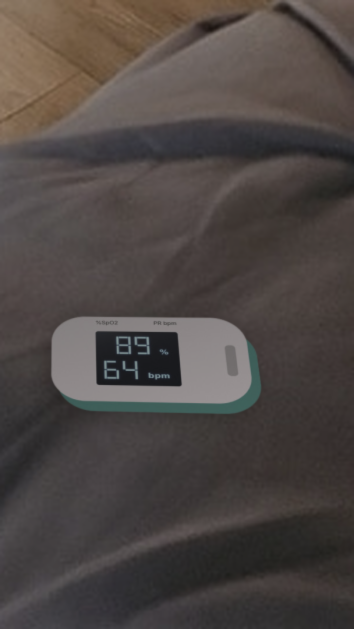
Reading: 64; bpm
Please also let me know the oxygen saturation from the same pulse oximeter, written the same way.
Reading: 89; %
